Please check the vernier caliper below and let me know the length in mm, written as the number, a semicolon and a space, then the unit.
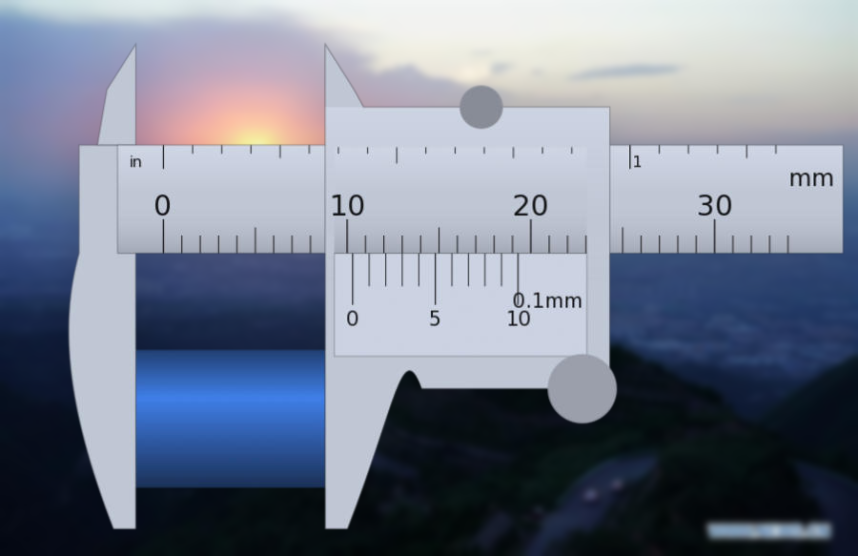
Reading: 10.3; mm
